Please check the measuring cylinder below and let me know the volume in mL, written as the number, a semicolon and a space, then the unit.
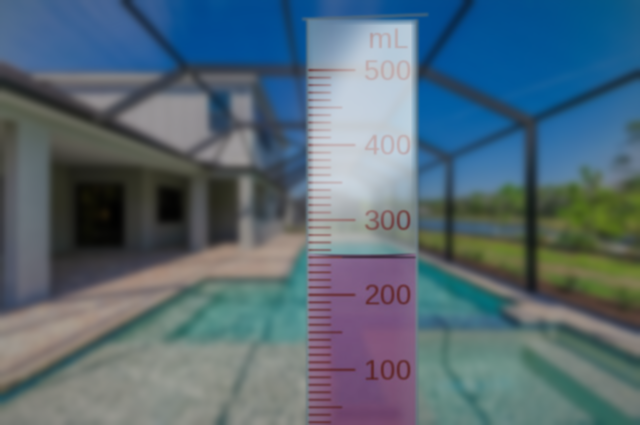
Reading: 250; mL
